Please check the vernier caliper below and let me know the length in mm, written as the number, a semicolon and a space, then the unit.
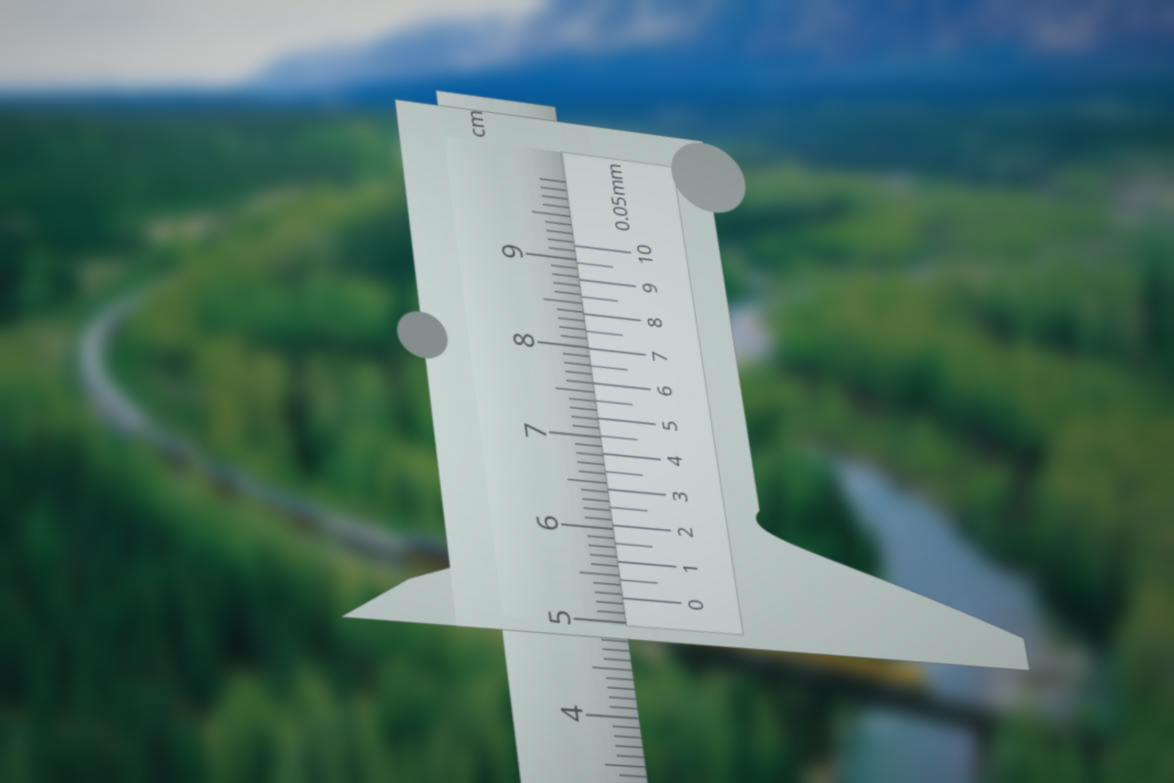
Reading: 52.6; mm
